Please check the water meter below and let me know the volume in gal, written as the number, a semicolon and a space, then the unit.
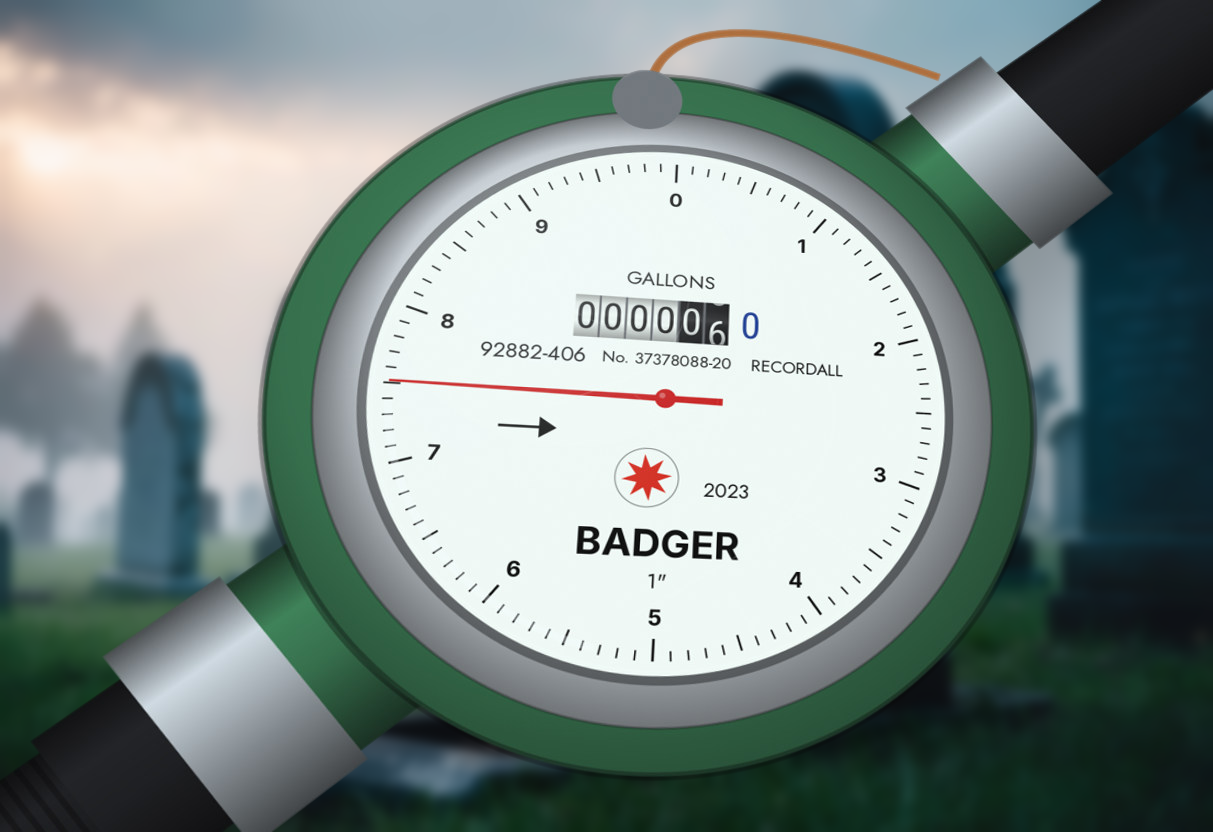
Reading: 57.5; gal
